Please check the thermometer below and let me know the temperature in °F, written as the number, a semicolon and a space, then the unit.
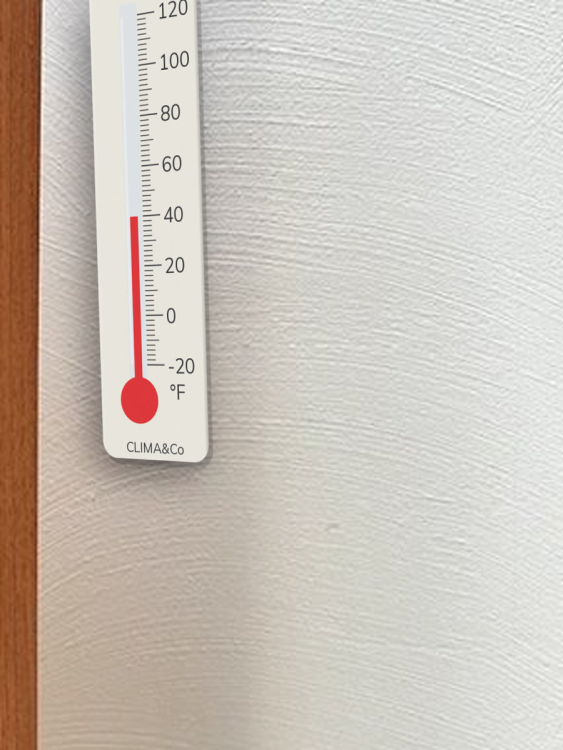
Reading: 40; °F
